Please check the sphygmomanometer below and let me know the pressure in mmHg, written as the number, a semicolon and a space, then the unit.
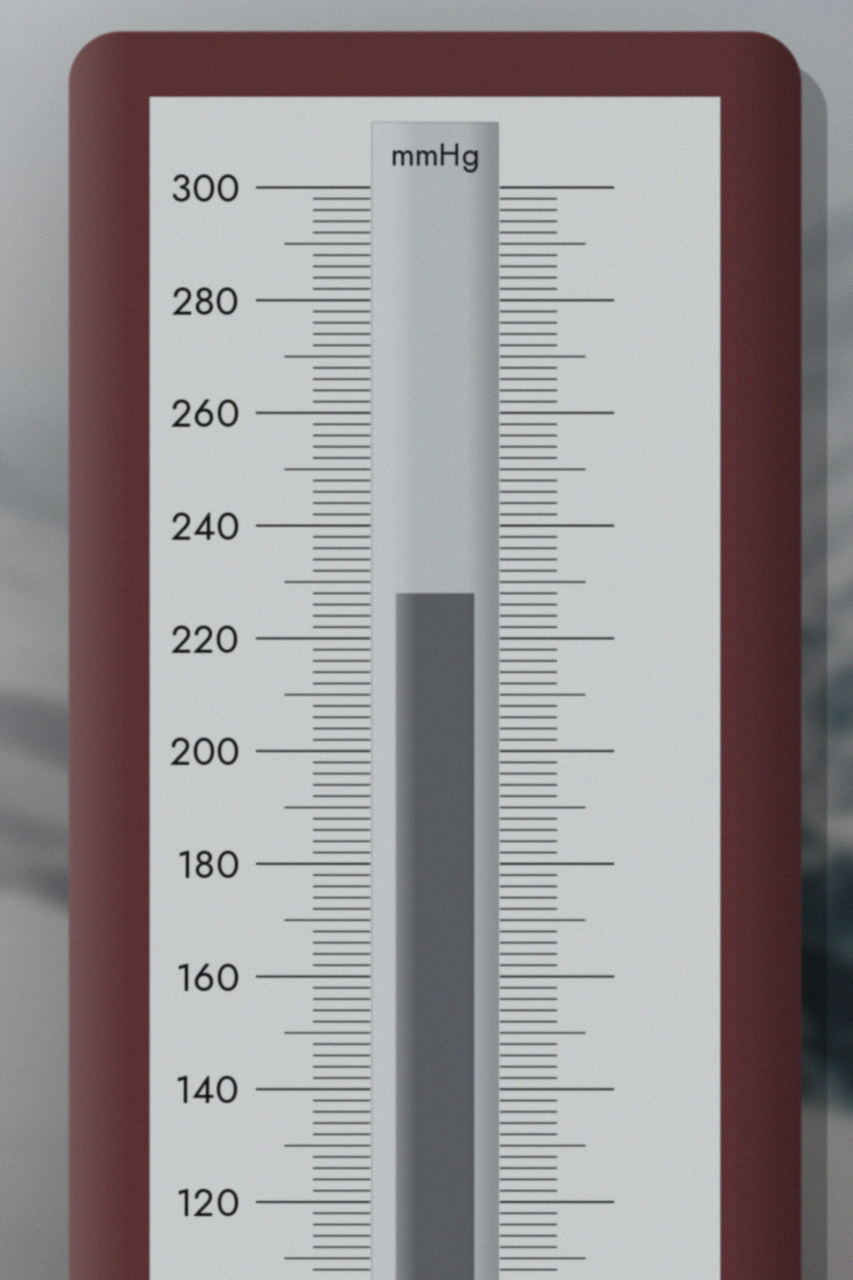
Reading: 228; mmHg
